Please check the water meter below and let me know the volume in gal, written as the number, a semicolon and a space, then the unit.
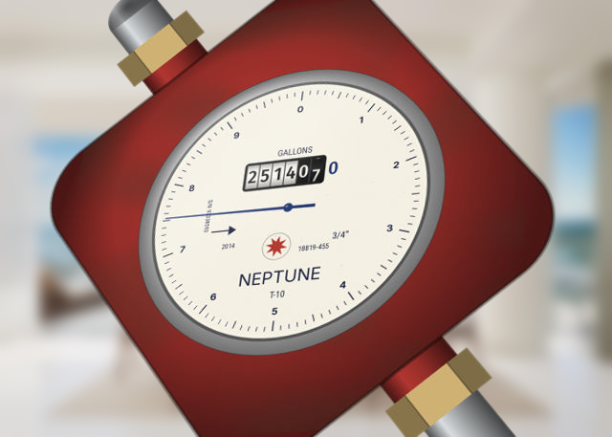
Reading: 2514067.5; gal
